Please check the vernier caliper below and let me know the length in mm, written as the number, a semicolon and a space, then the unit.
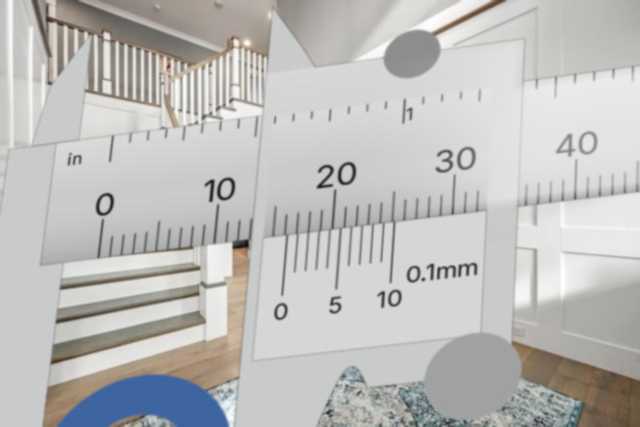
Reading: 16.2; mm
